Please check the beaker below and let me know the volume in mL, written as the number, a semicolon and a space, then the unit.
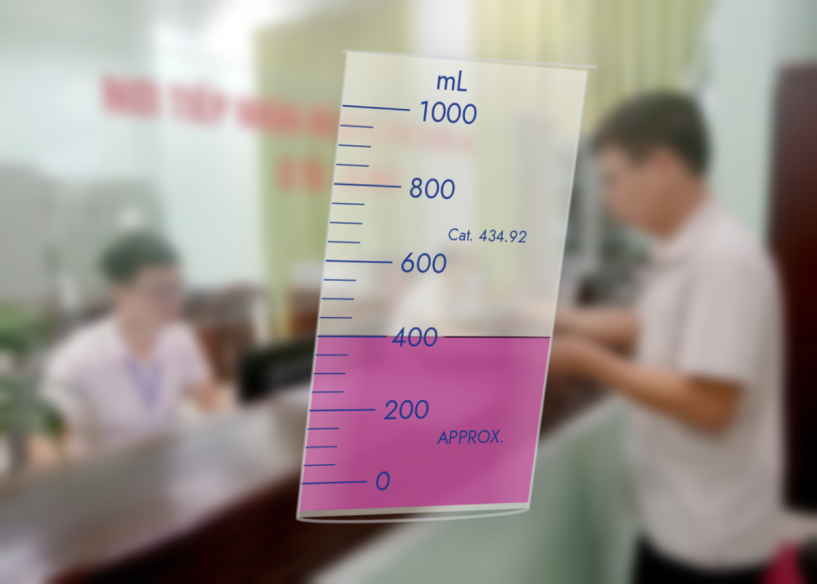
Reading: 400; mL
